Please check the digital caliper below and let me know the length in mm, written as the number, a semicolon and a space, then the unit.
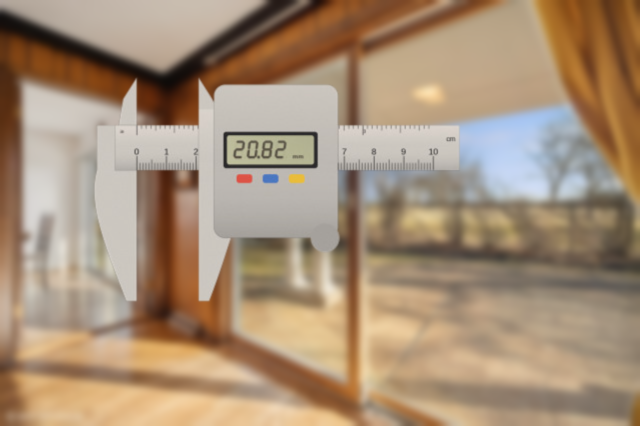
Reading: 20.82; mm
